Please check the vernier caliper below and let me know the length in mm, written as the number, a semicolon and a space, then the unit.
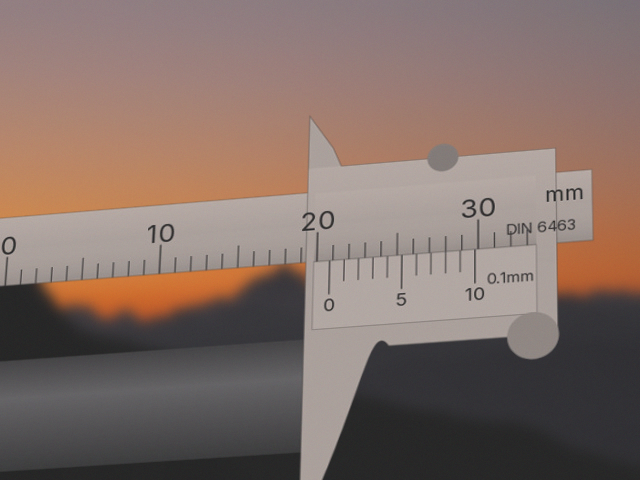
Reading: 20.8; mm
